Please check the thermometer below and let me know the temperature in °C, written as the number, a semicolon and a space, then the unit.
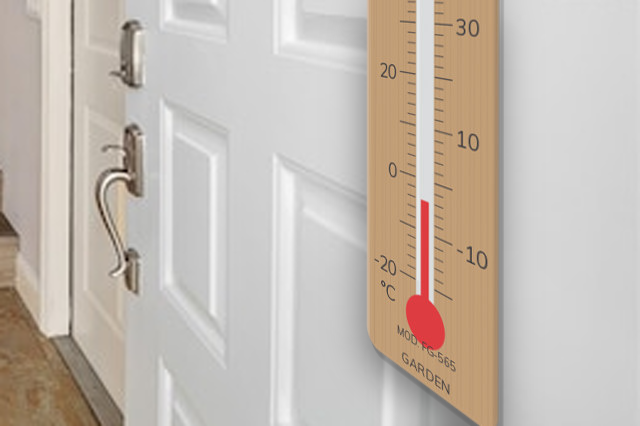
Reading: -4; °C
